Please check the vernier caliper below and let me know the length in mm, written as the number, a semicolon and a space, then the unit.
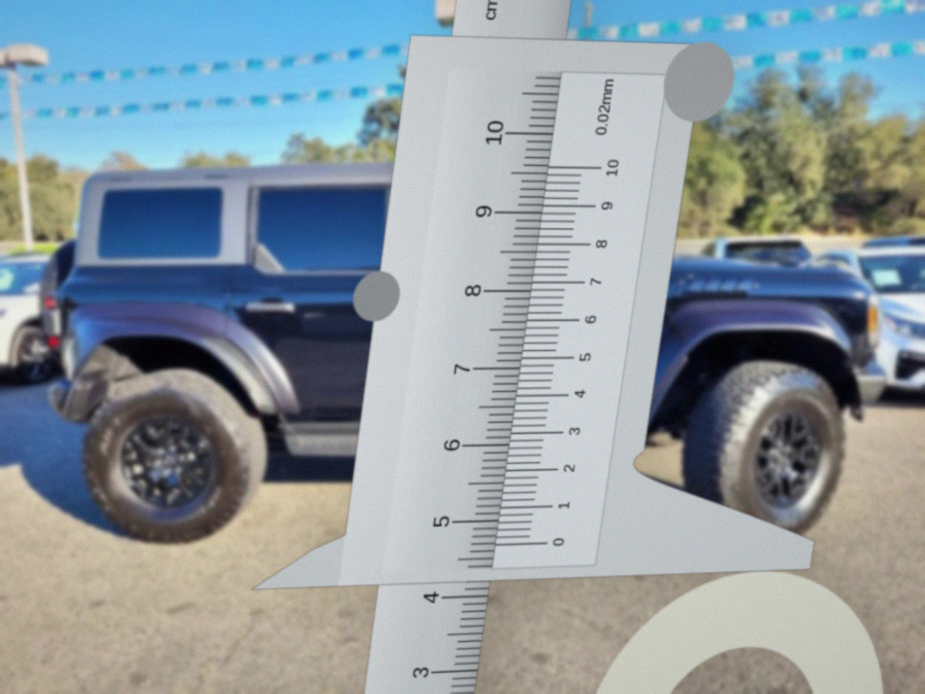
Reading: 46.8; mm
